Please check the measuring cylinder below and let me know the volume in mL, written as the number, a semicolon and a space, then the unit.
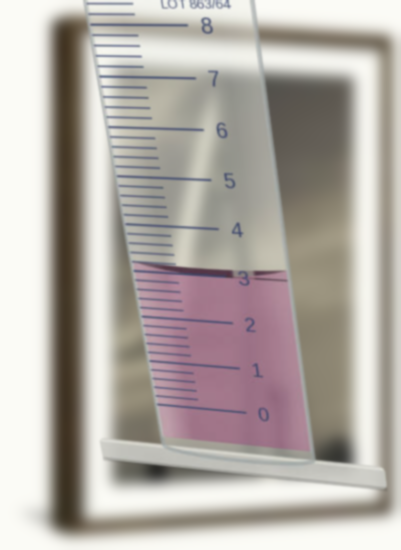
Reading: 3; mL
